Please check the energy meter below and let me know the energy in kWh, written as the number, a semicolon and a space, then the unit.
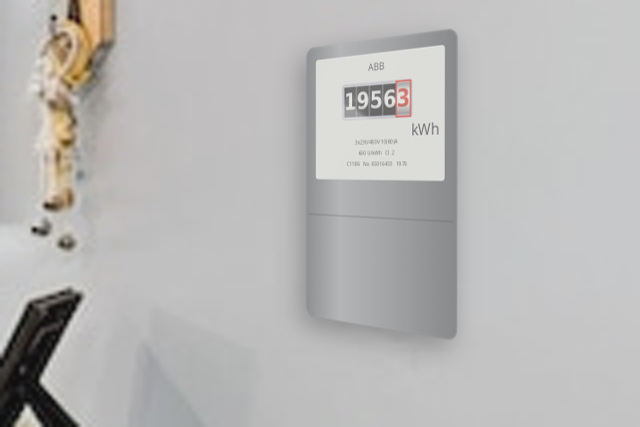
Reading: 1956.3; kWh
